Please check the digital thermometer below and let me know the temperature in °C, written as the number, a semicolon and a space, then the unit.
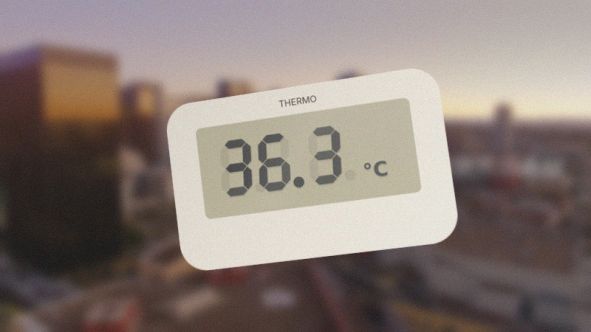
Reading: 36.3; °C
